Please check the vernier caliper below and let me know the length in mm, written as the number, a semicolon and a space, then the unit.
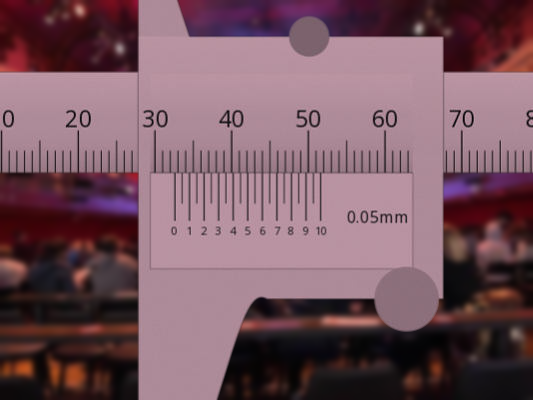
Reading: 32.6; mm
